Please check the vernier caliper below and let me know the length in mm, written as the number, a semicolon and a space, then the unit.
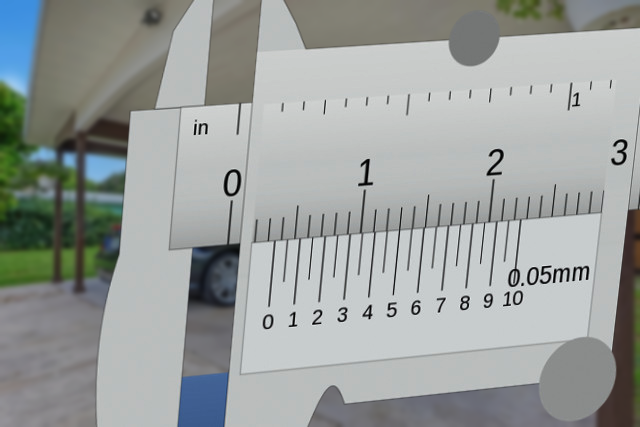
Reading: 3.5; mm
